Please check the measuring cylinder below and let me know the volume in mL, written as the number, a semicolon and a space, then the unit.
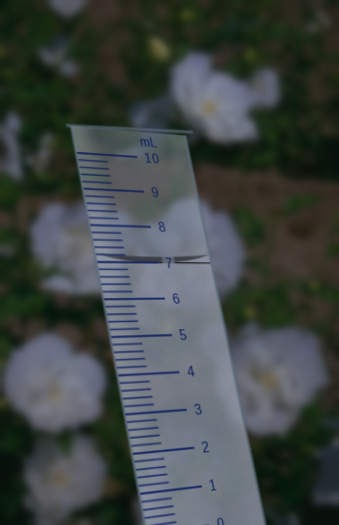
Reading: 7; mL
